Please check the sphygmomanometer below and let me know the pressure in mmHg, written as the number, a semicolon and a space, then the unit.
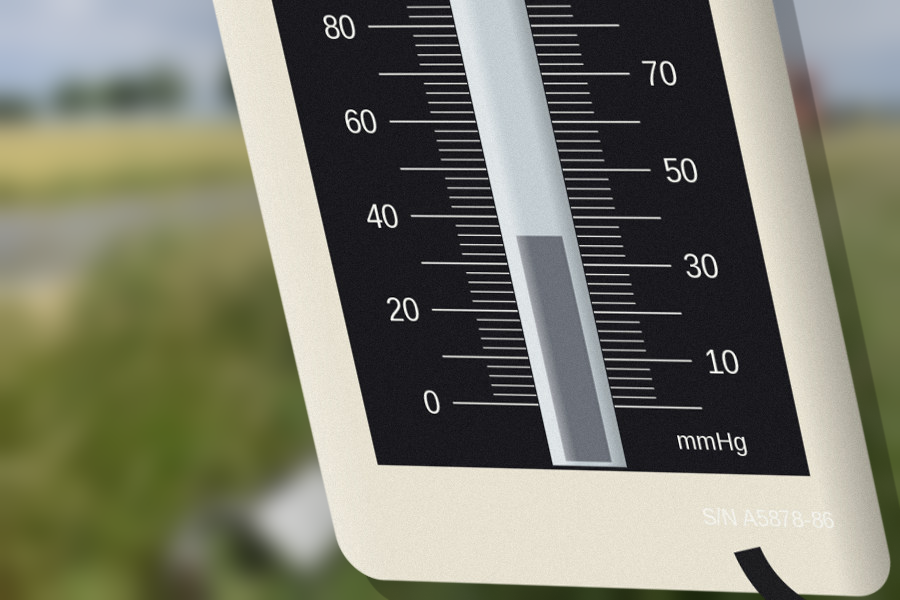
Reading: 36; mmHg
